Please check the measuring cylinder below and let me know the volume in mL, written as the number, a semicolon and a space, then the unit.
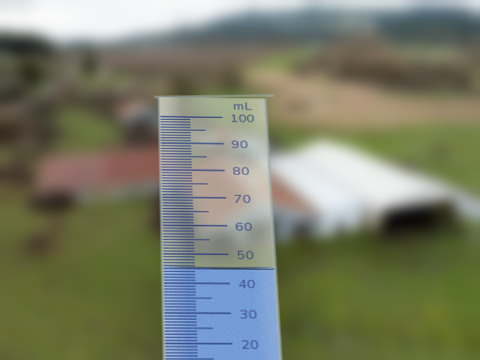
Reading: 45; mL
